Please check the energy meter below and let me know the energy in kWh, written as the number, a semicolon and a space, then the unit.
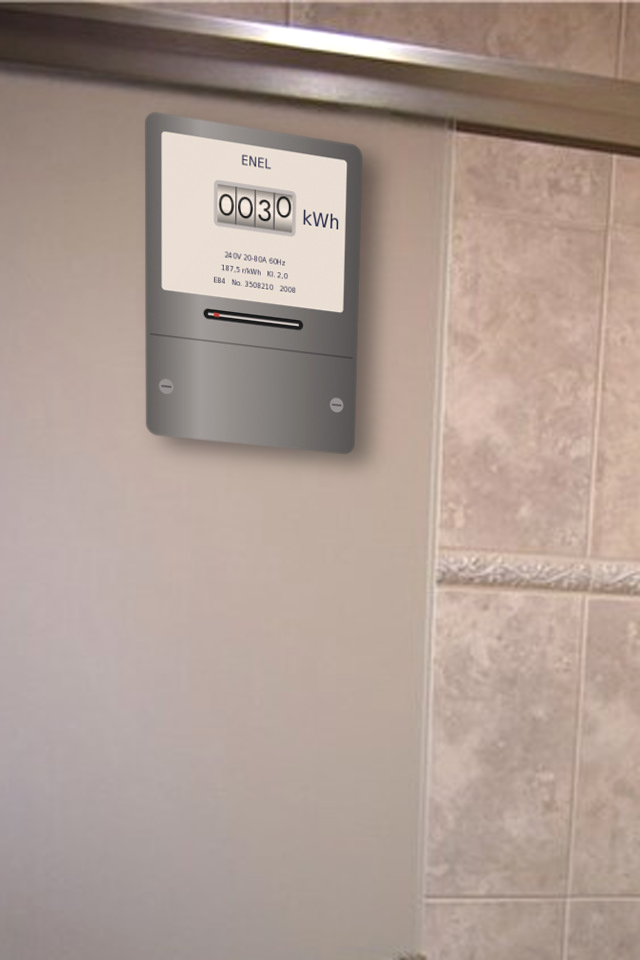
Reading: 30; kWh
